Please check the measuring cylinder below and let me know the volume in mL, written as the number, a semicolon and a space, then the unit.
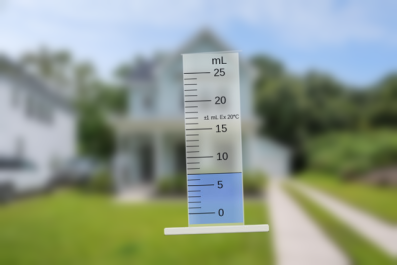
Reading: 7; mL
